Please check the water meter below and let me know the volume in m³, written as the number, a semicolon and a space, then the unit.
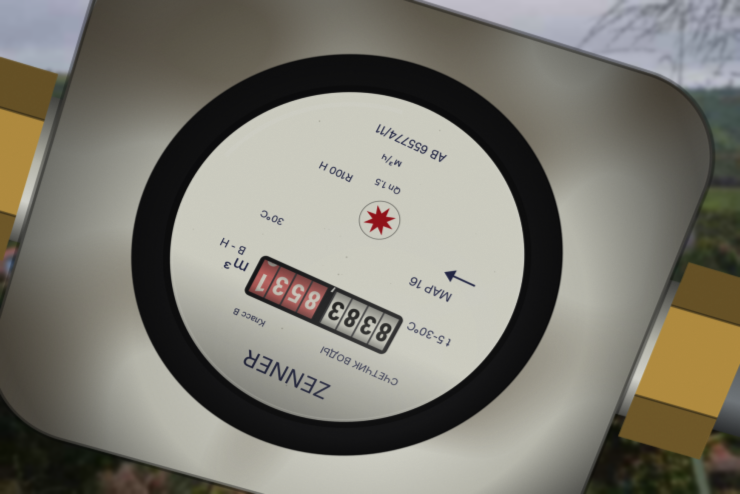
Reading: 8383.8531; m³
